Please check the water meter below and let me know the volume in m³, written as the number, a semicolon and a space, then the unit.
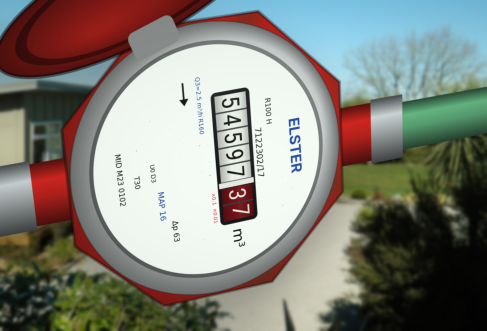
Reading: 54597.37; m³
